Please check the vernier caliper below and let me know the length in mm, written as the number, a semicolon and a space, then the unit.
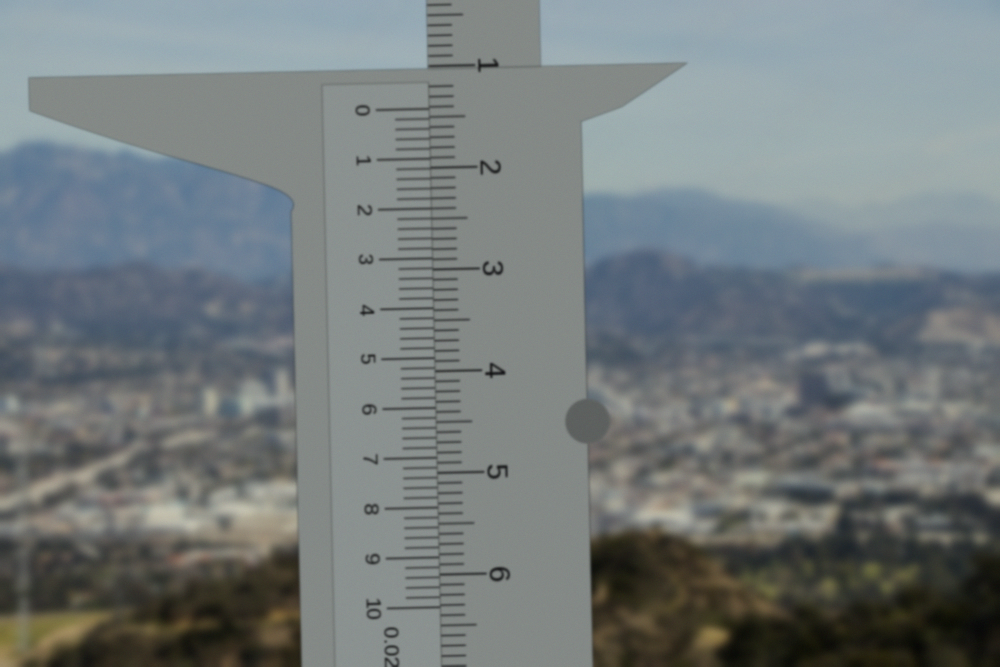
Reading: 14.2; mm
